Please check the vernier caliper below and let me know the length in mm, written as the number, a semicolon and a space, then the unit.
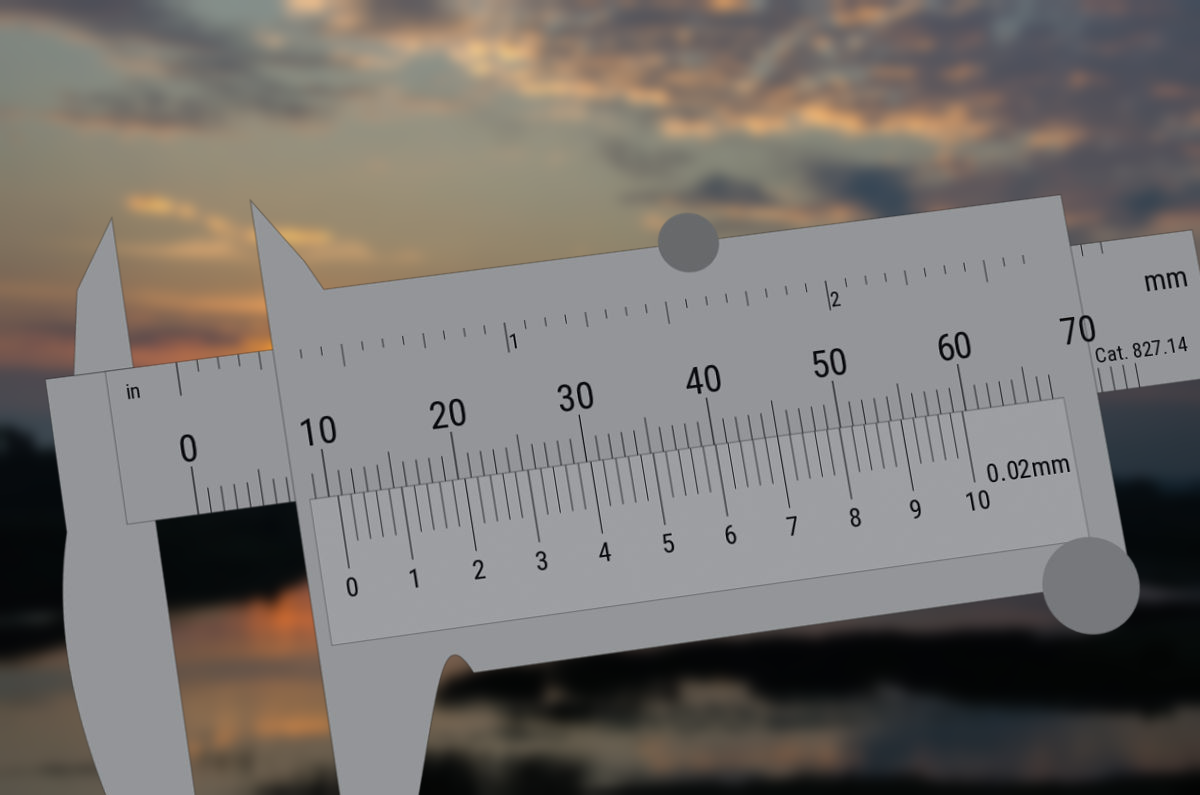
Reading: 10.7; mm
